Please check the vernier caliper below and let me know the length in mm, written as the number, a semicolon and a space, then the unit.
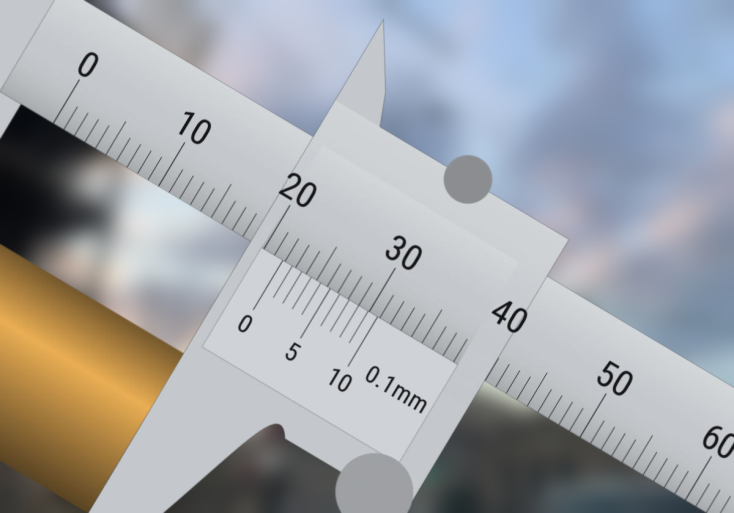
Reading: 21.8; mm
